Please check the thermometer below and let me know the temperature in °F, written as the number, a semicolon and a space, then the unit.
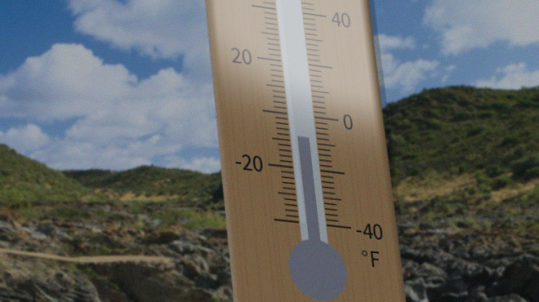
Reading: -8; °F
